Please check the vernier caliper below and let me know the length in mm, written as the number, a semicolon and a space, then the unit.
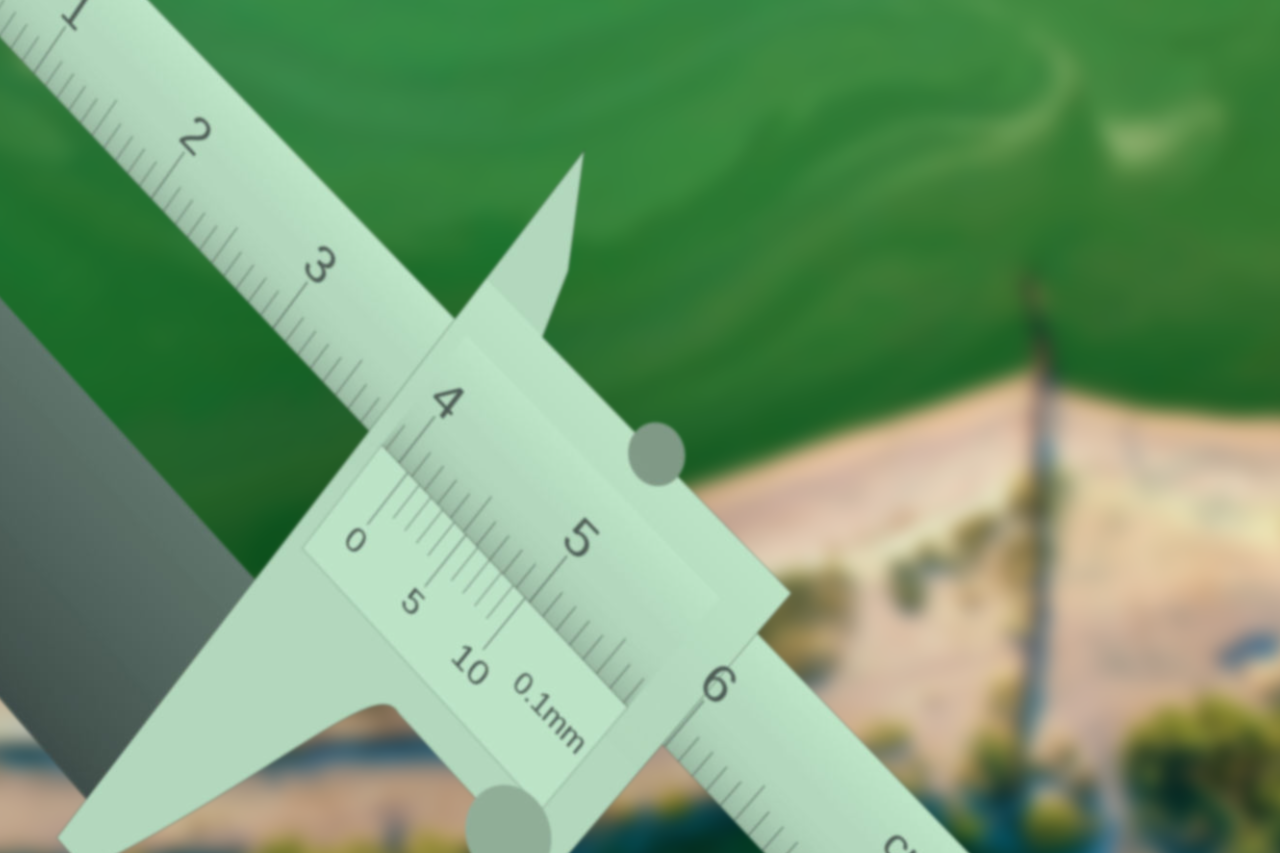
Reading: 40.7; mm
